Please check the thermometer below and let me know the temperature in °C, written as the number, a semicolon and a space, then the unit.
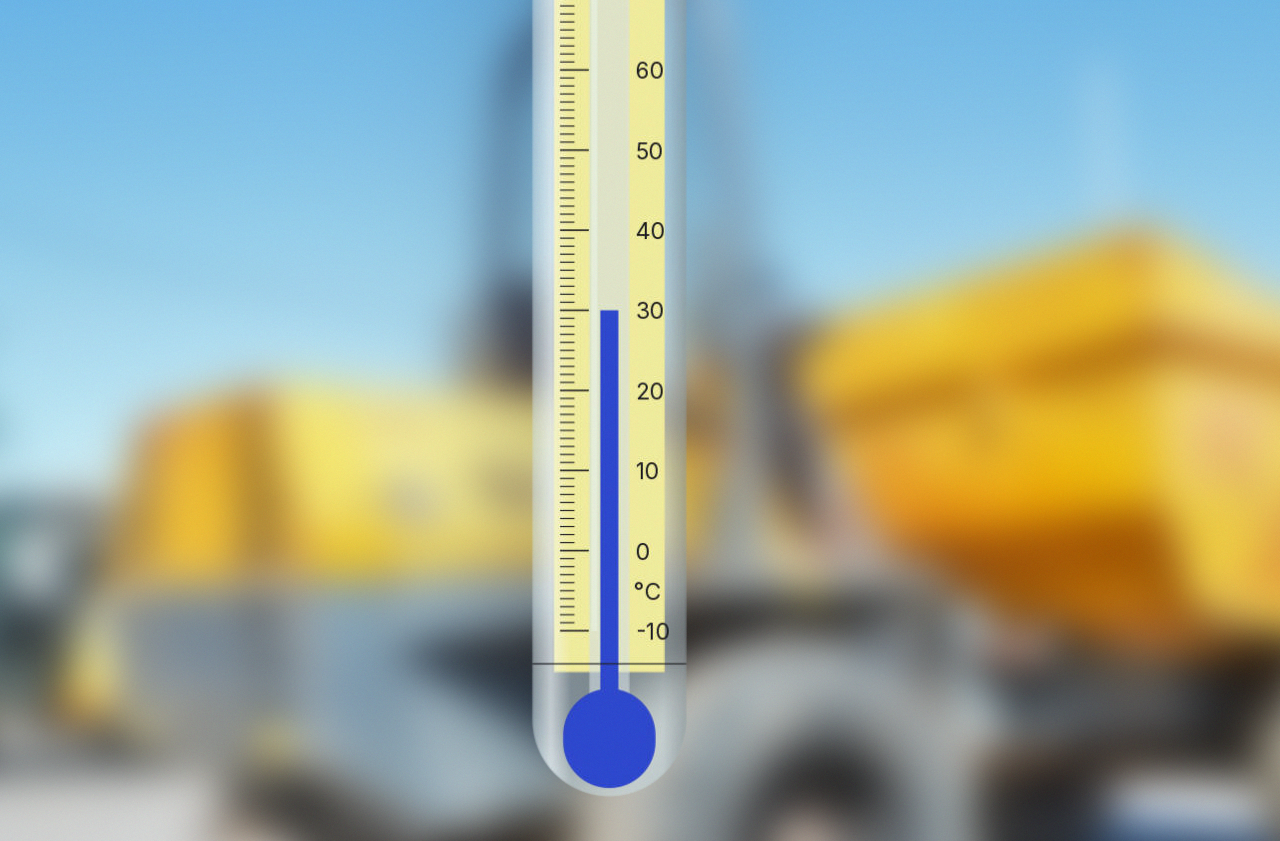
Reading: 30; °C
